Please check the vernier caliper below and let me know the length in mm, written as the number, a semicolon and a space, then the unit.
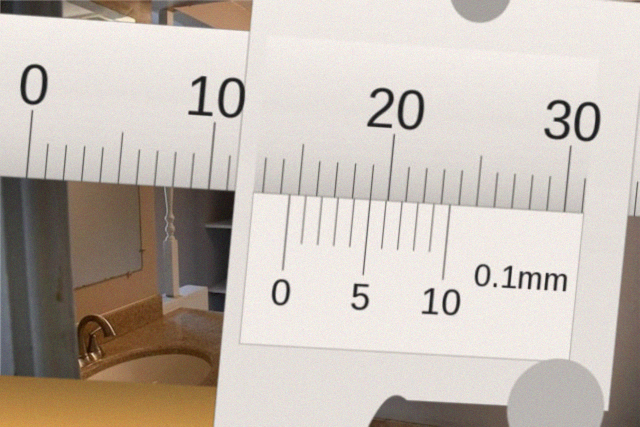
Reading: 14.5; mm
